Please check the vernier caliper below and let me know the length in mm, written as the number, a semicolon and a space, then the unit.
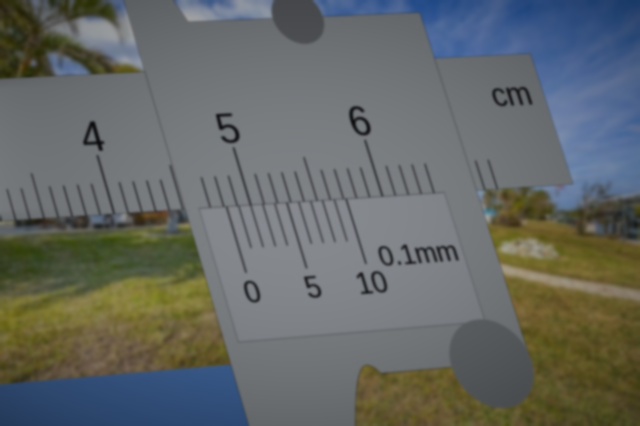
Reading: 48.2; mm
